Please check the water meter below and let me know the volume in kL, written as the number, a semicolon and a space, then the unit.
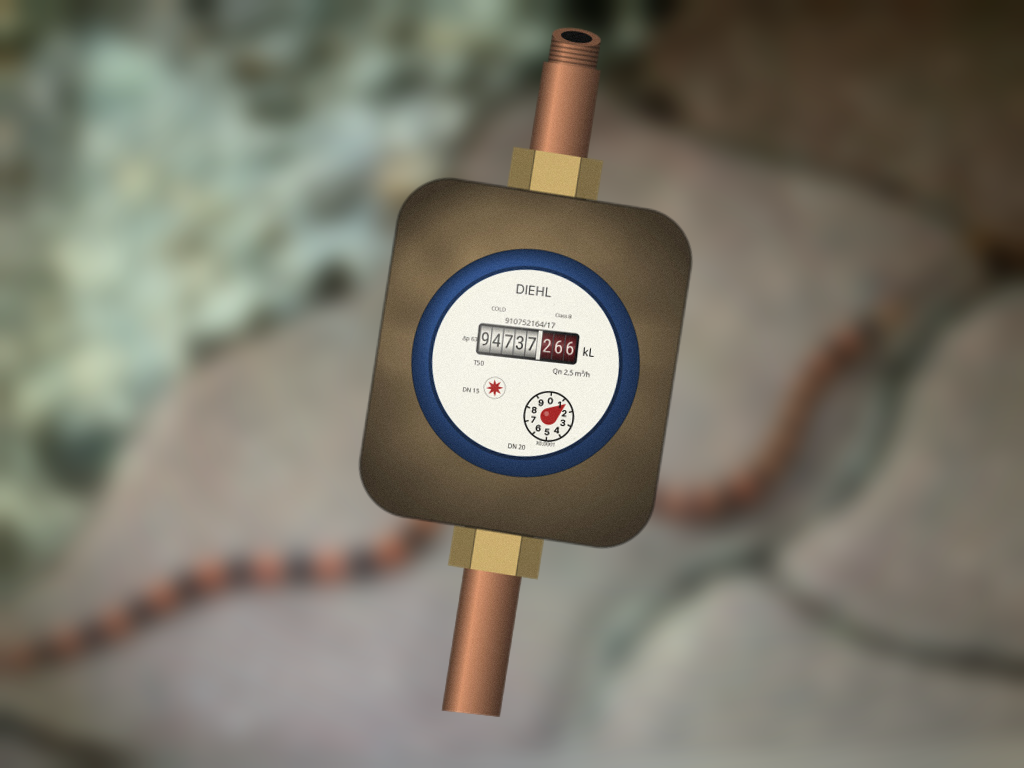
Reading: 94737.2661; kL
